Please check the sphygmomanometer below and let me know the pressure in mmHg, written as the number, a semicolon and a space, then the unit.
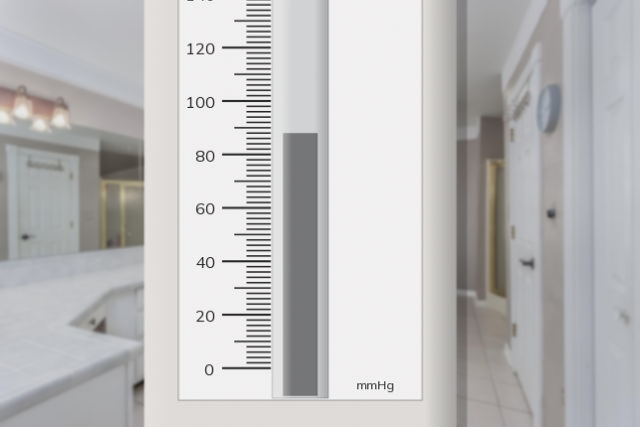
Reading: 88; mmHg
